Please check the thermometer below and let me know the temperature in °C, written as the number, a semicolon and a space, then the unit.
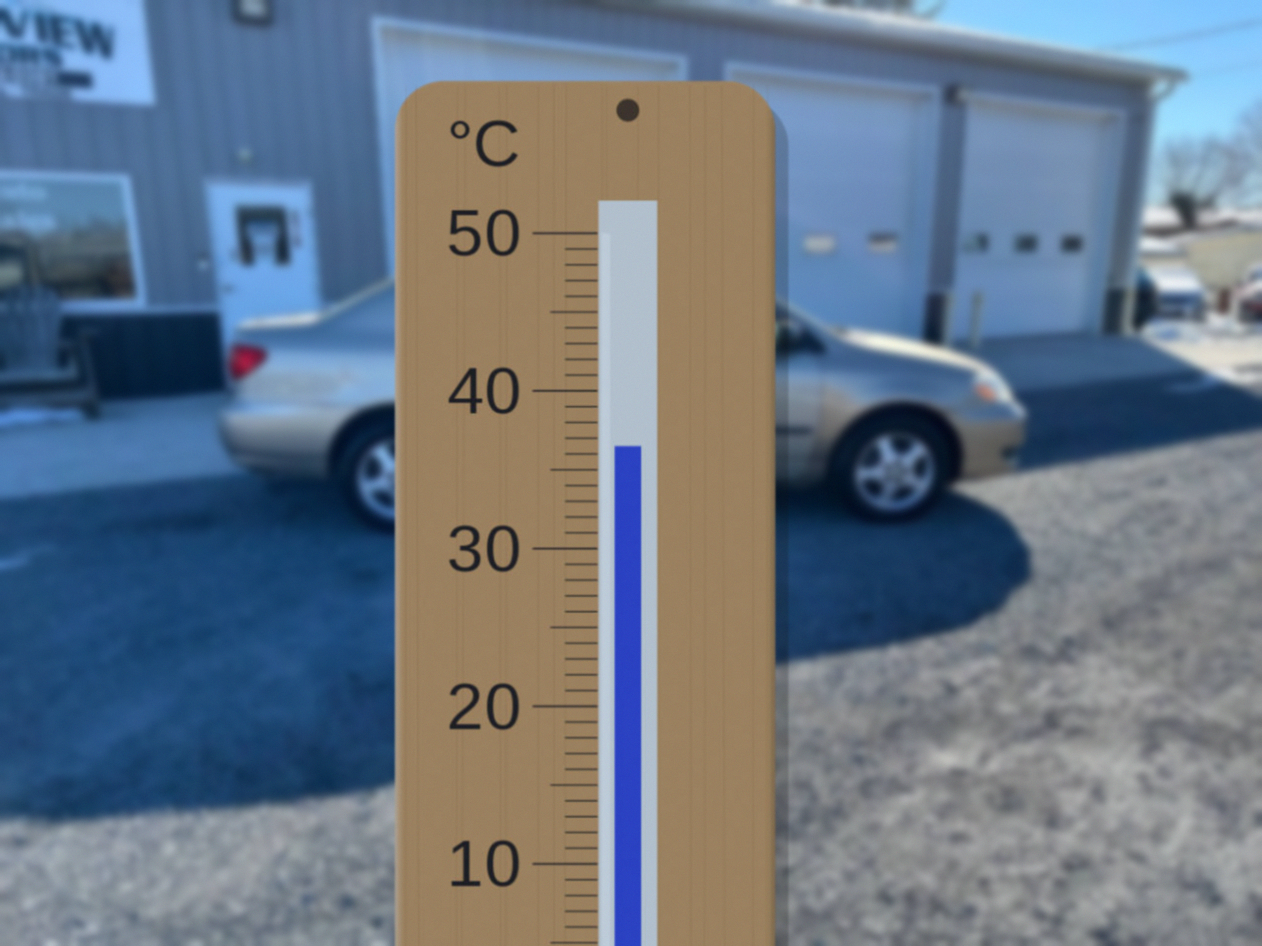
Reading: 36.5; °C
